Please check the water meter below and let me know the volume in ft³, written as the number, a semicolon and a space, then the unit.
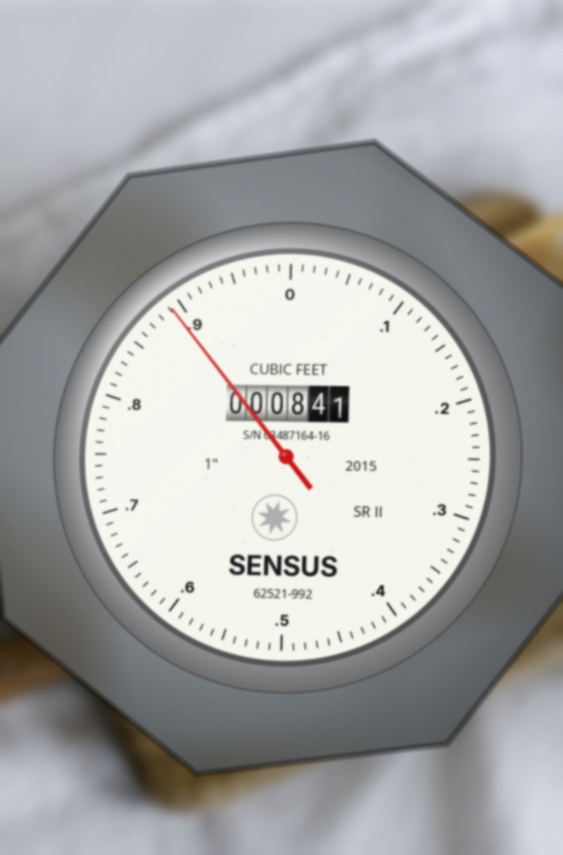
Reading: 840.89; ft³
